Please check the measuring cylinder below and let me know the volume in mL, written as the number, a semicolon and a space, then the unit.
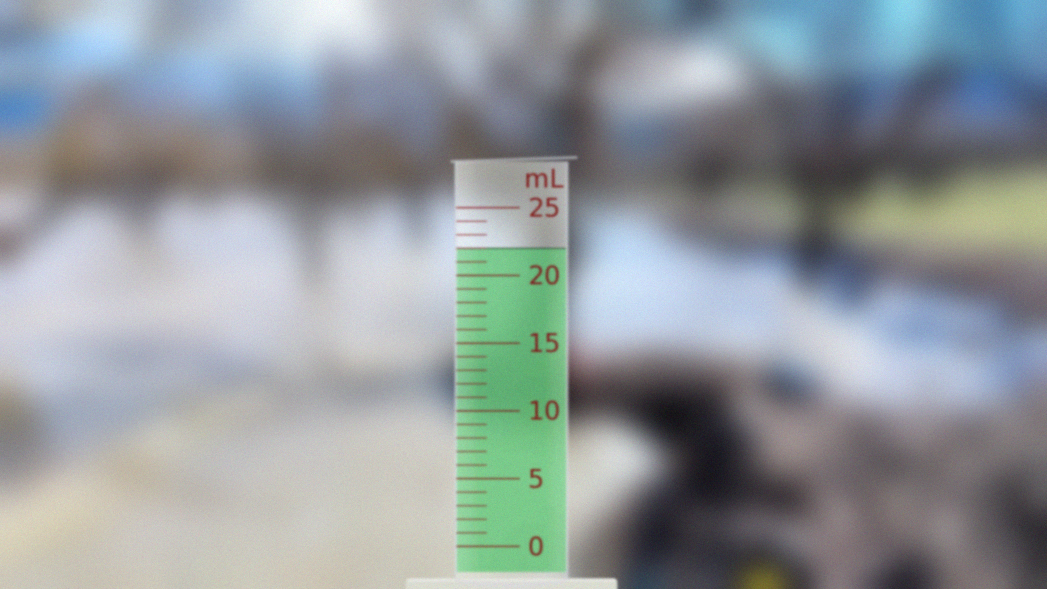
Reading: 22; mL
